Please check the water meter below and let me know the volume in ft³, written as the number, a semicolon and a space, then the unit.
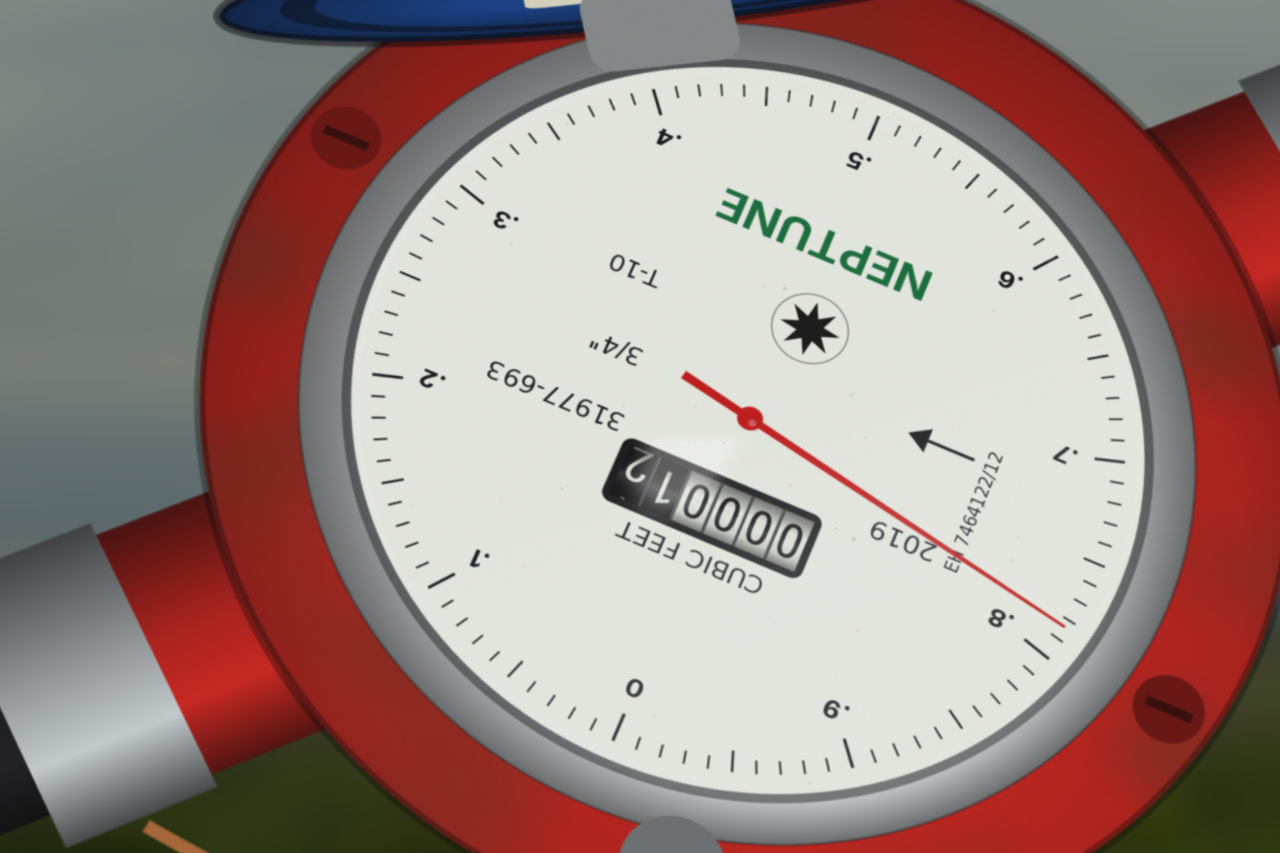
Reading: 11.78; ft³
